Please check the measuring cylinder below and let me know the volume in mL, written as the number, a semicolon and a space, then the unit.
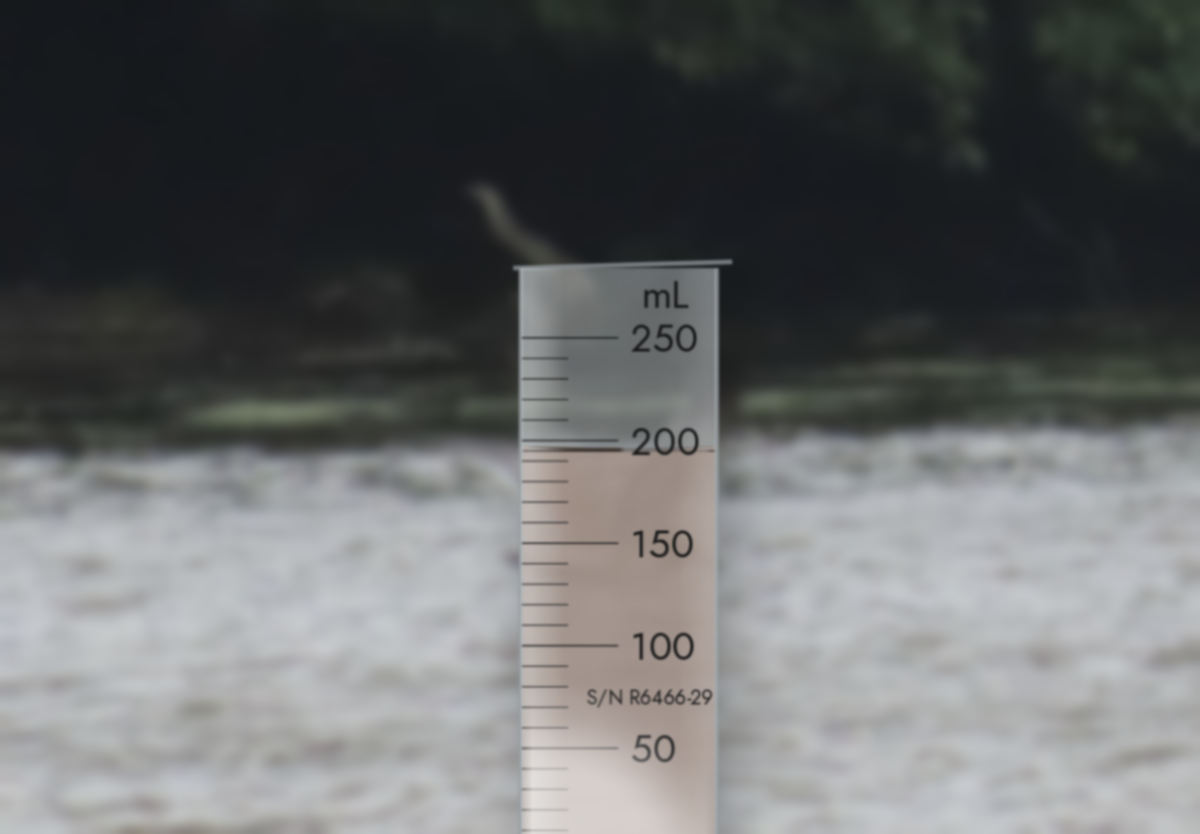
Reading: 195; mL
